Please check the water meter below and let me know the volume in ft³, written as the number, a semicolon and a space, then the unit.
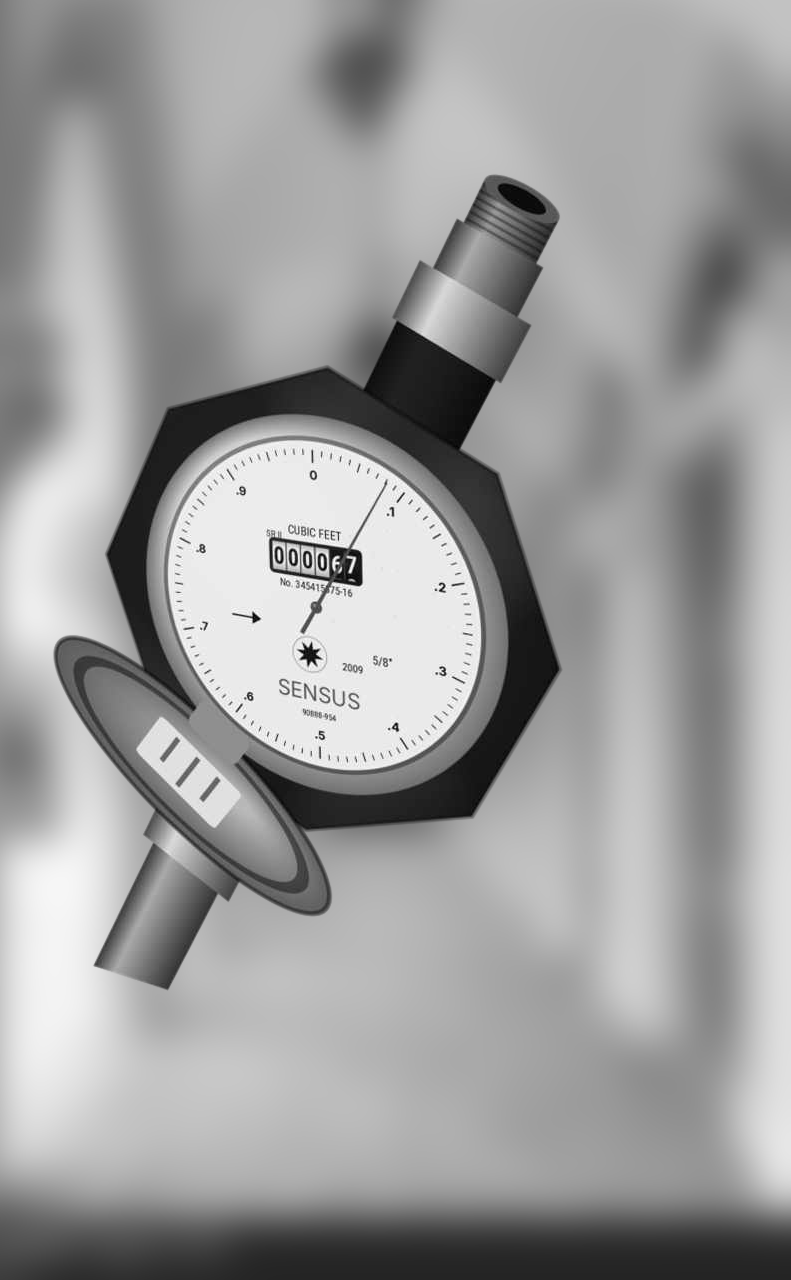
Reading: 67.08; ft³
